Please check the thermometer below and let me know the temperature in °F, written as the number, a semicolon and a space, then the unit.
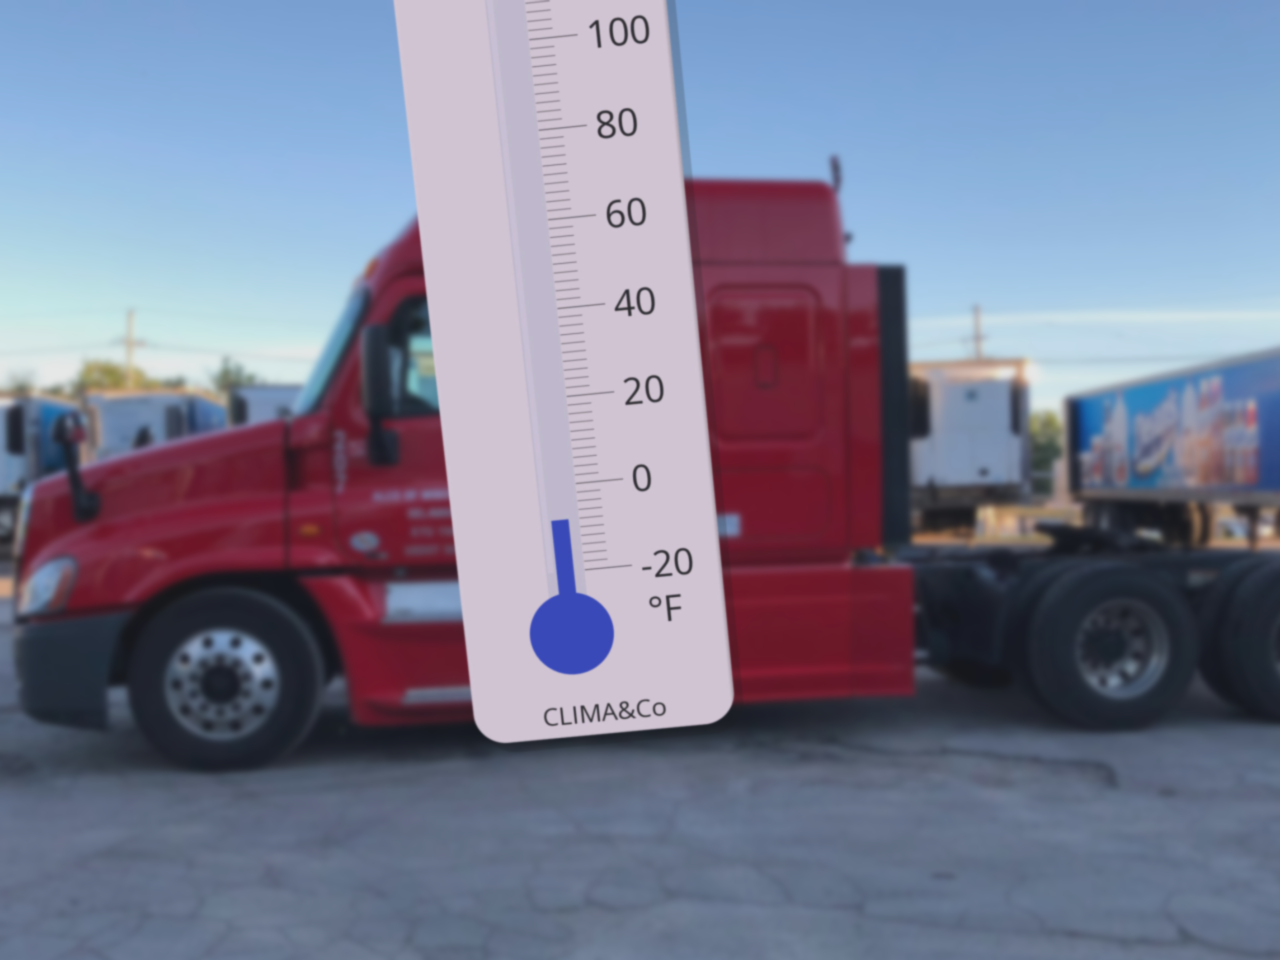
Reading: -8; °F
